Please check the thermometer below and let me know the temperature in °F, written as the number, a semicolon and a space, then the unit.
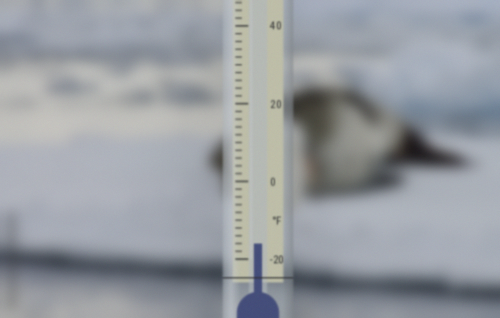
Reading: -16; °F
